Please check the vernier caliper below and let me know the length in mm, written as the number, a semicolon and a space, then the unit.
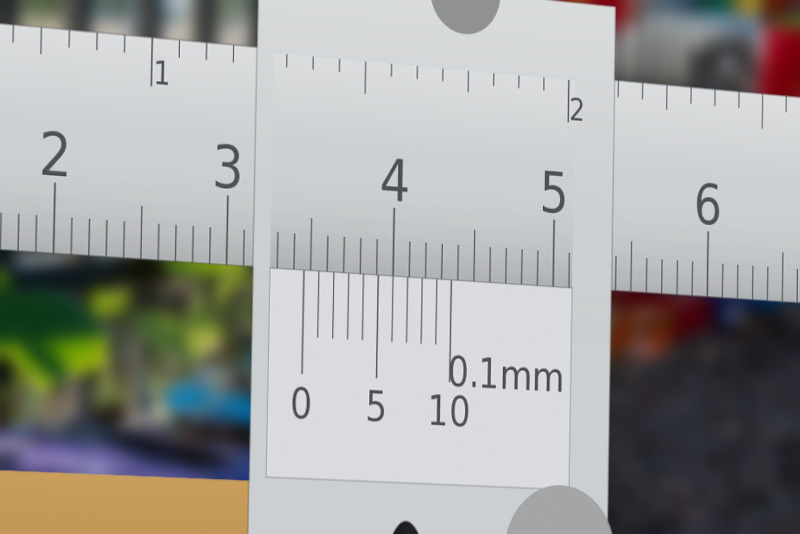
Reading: 34.6; mm
